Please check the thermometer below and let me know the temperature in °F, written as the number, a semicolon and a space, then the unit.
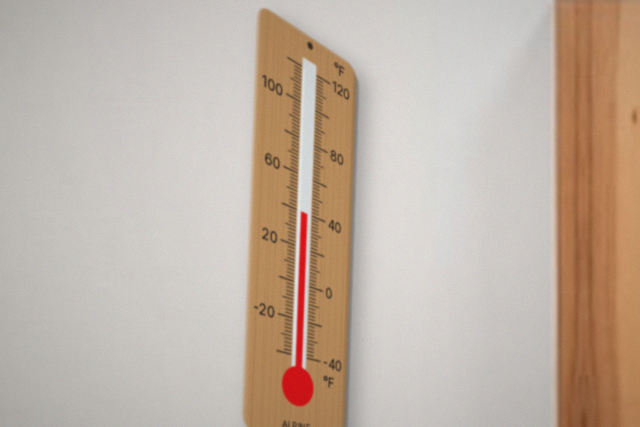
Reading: 40; °F
